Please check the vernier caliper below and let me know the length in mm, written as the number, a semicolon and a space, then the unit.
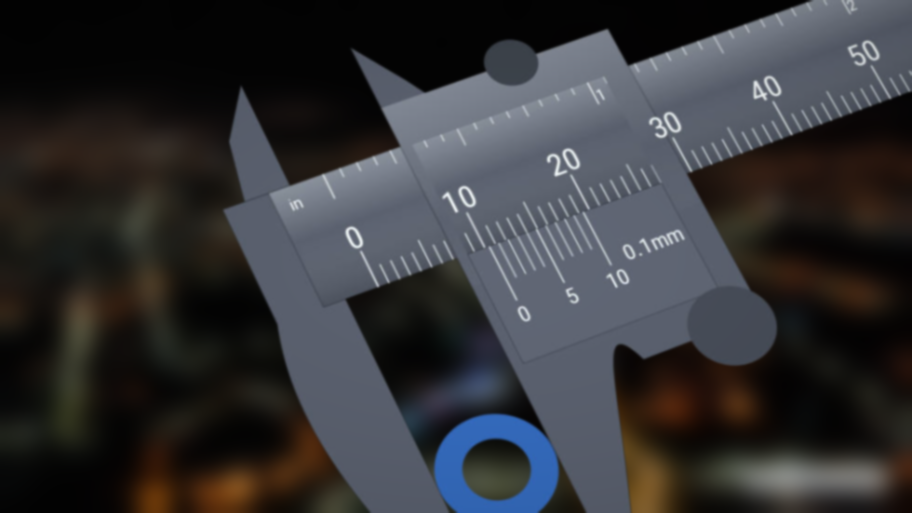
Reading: 10.4; mm
